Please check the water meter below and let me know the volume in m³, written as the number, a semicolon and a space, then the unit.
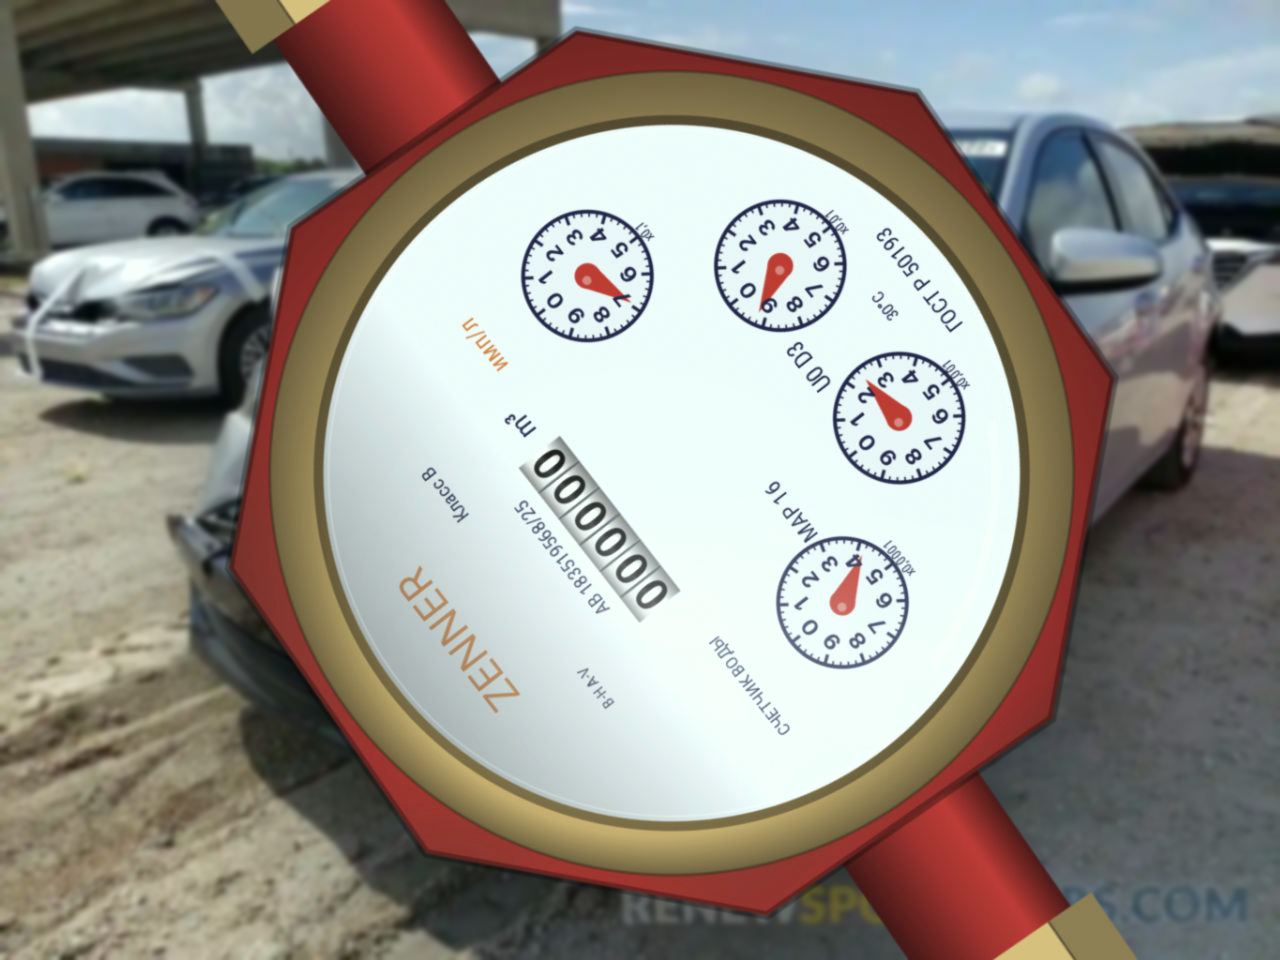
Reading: 0.6924; m³
